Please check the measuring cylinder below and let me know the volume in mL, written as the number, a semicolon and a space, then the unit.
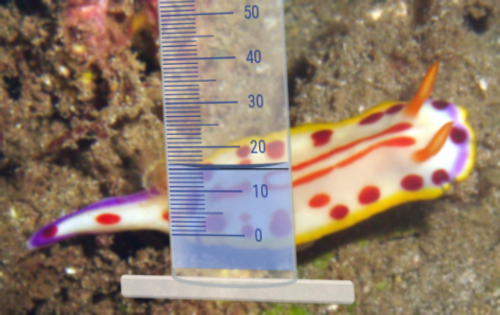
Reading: 15; mL
